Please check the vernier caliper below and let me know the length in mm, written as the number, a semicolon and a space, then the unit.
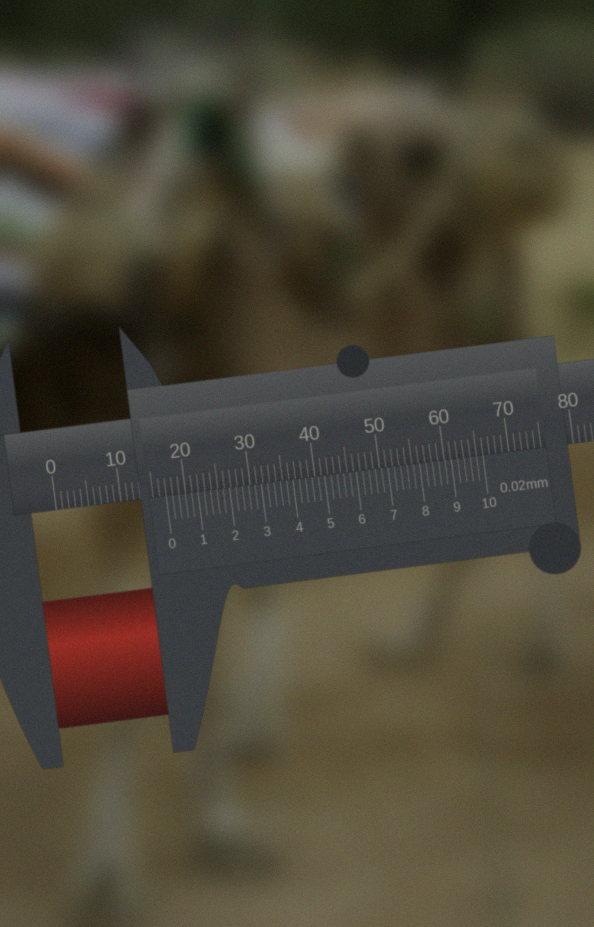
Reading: 17.0; mm
